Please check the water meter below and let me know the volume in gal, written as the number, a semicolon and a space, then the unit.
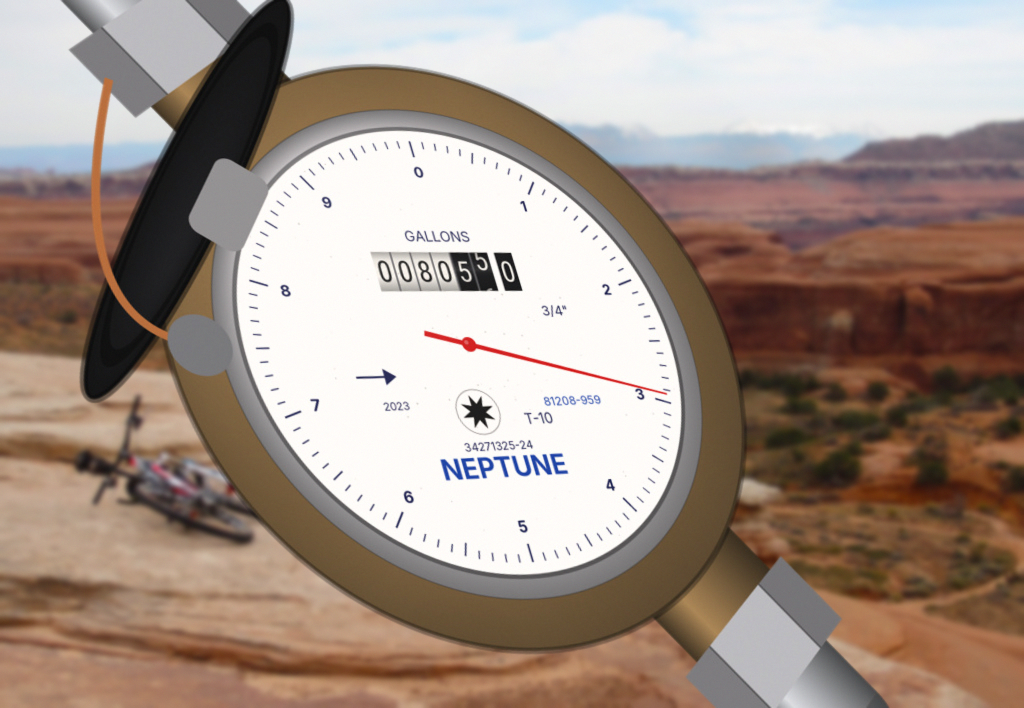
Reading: 80552.9; gal
